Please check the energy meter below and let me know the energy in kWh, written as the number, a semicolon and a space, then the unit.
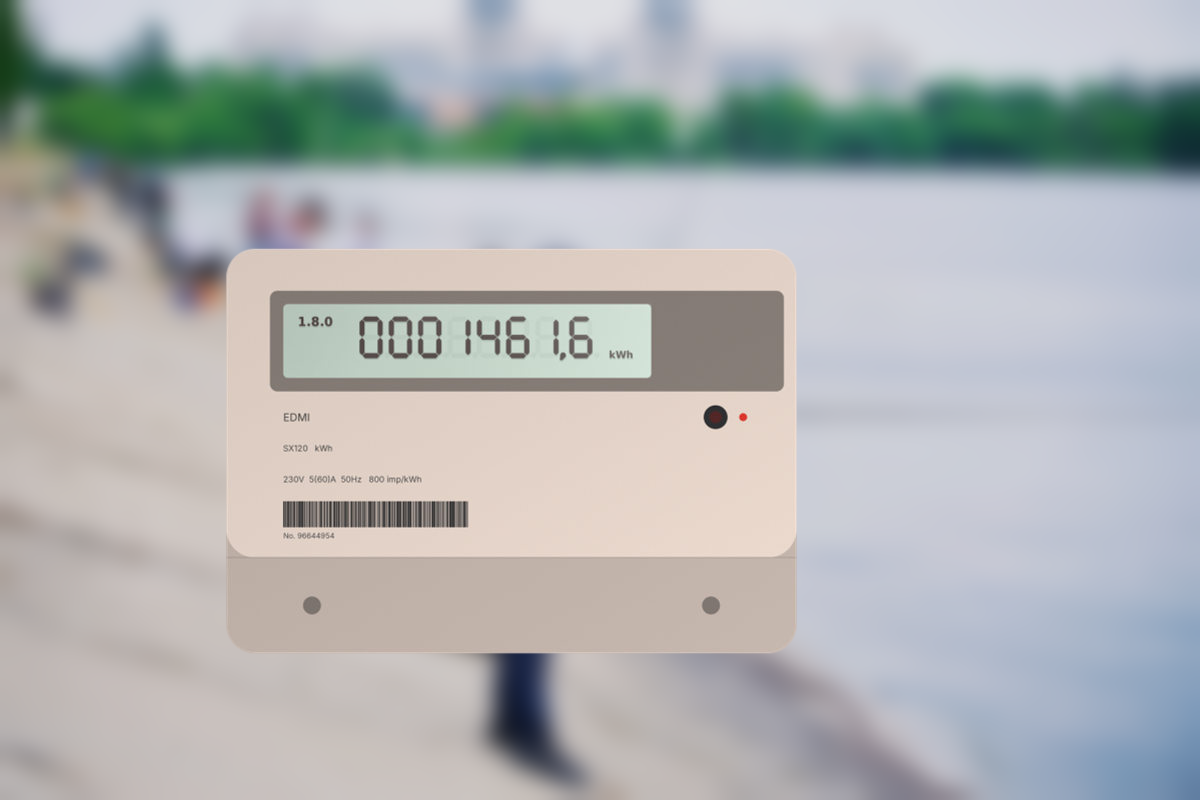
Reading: 1461.6; kWh
